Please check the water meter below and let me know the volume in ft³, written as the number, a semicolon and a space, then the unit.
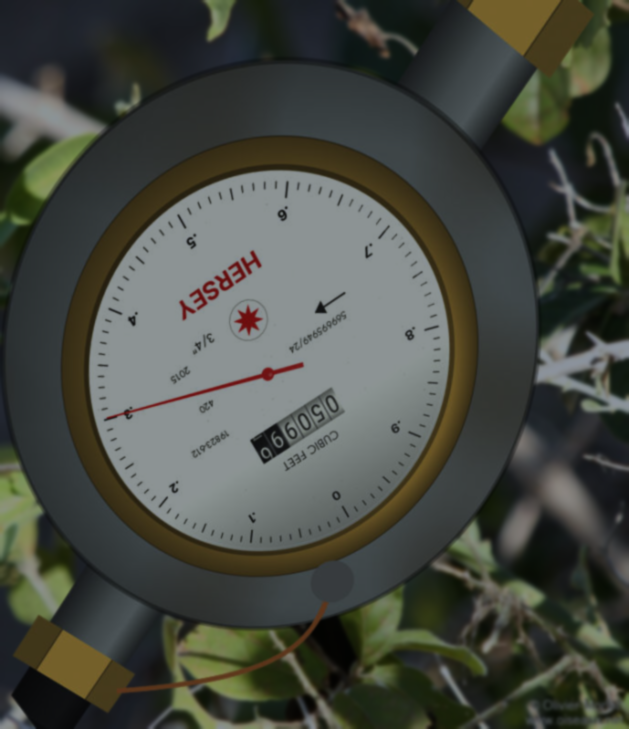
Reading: 50996.30; ft³
